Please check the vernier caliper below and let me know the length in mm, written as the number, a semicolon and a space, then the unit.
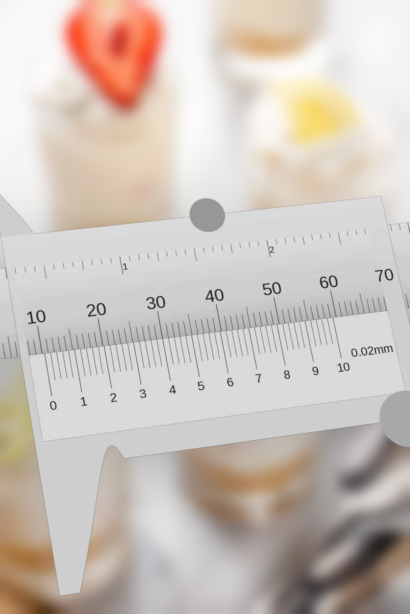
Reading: 10.4; mm
